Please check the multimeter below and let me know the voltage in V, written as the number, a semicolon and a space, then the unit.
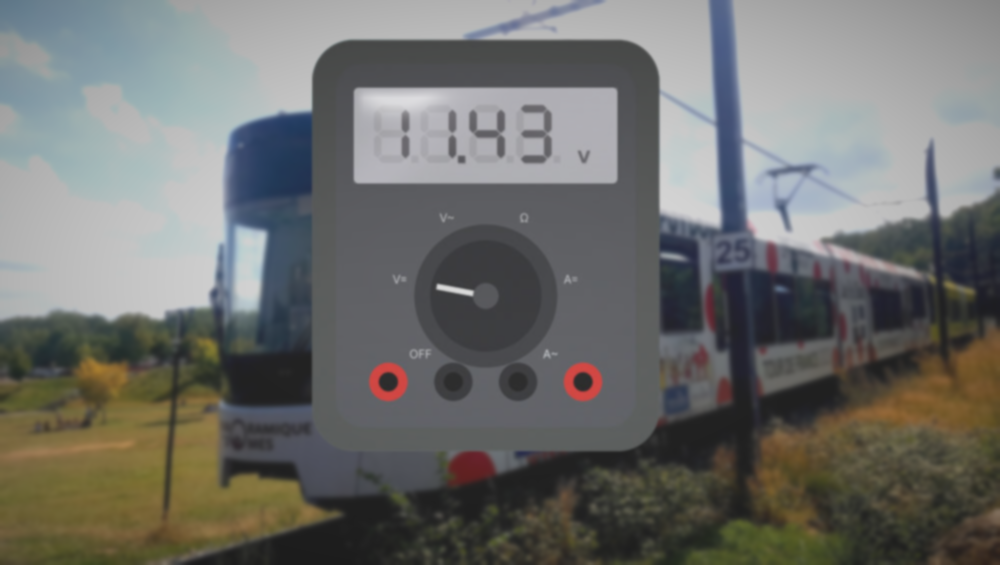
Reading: 11.43; V
